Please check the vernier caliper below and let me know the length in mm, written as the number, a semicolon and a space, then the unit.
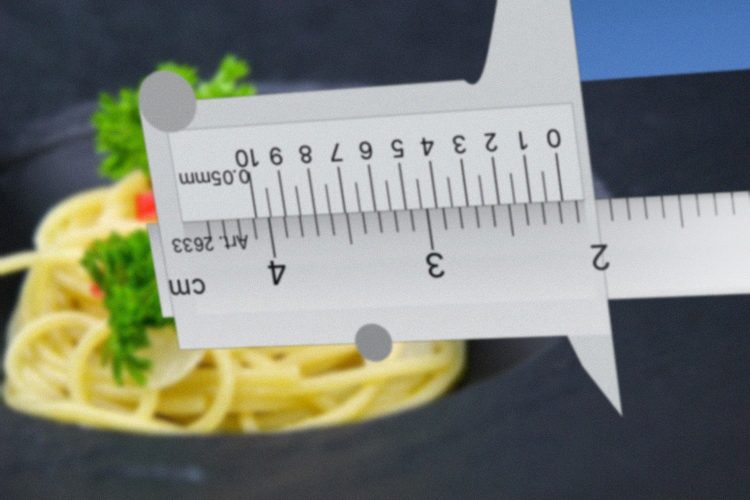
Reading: 21.8; mm
